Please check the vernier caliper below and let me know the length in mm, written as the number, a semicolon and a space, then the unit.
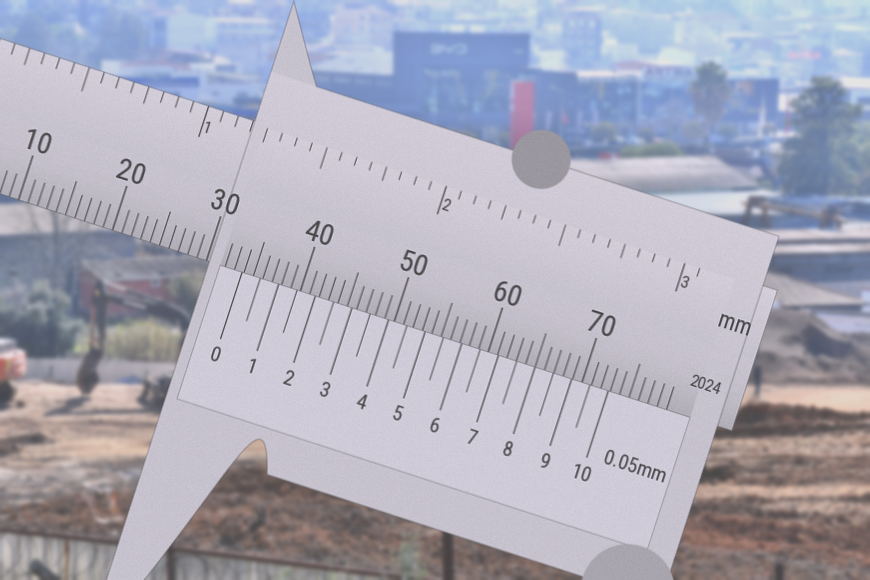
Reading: 33.8; mm
